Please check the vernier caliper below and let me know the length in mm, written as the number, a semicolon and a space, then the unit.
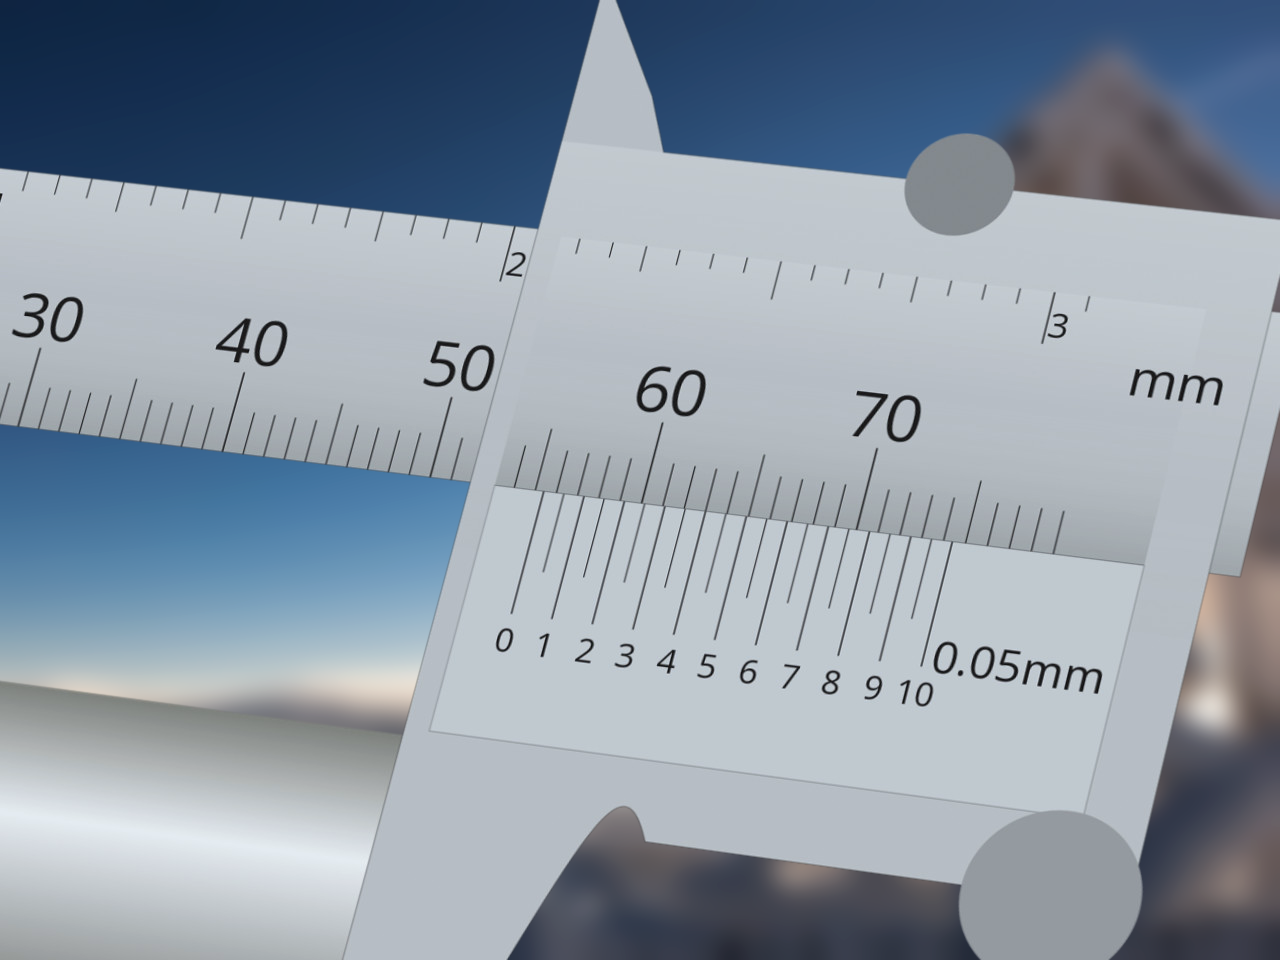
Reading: 55.4; mm
